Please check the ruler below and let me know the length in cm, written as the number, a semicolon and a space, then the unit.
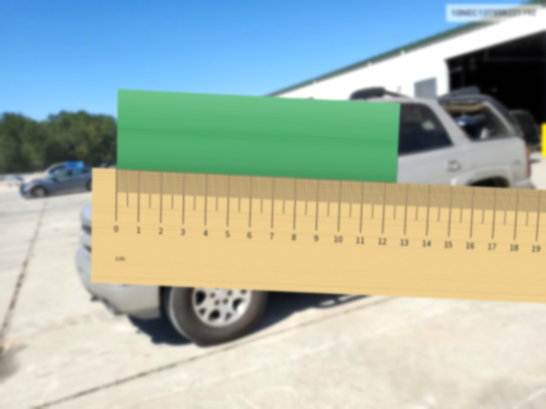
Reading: 12.5; cm
